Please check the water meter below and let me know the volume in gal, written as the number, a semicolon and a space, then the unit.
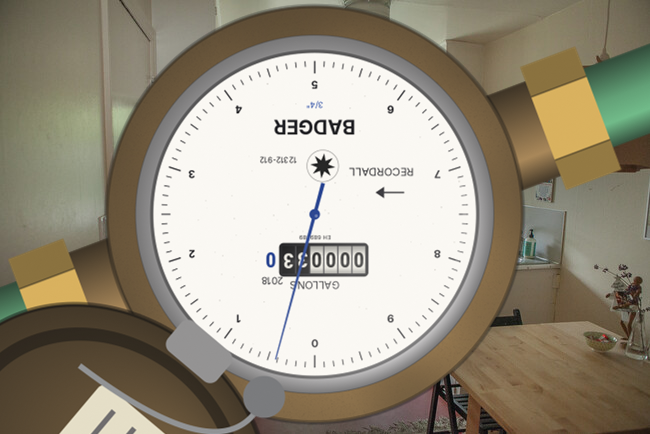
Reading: 330.4; gal
